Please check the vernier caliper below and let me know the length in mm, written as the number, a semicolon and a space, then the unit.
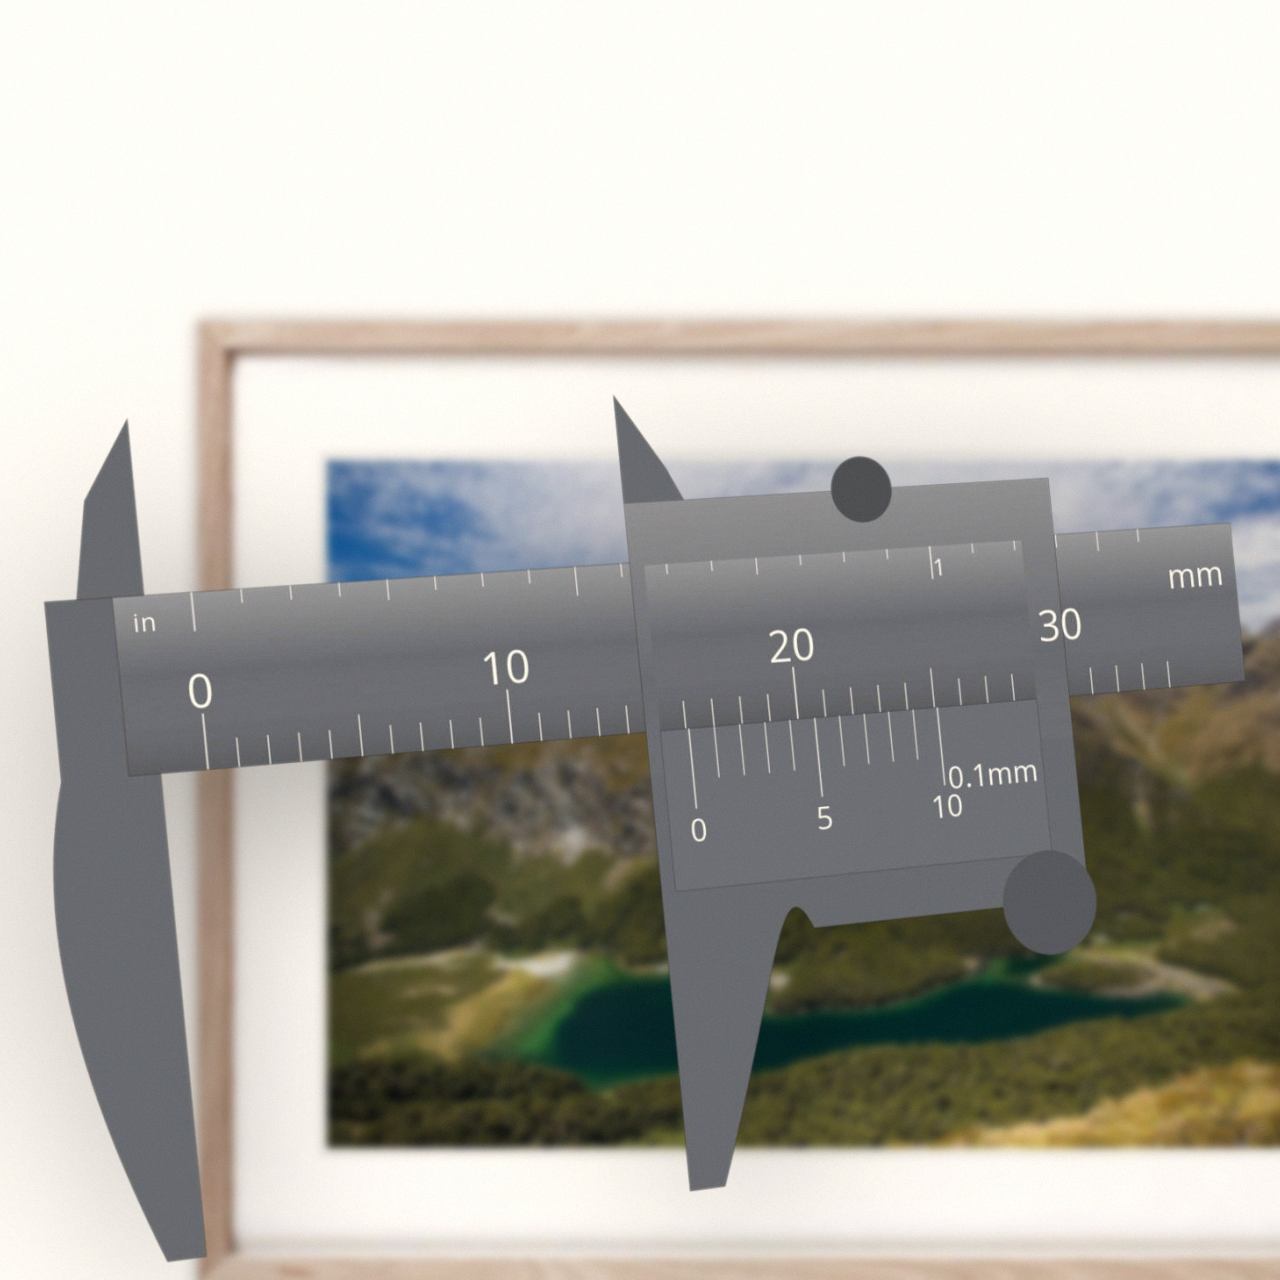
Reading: 16.1; mm
